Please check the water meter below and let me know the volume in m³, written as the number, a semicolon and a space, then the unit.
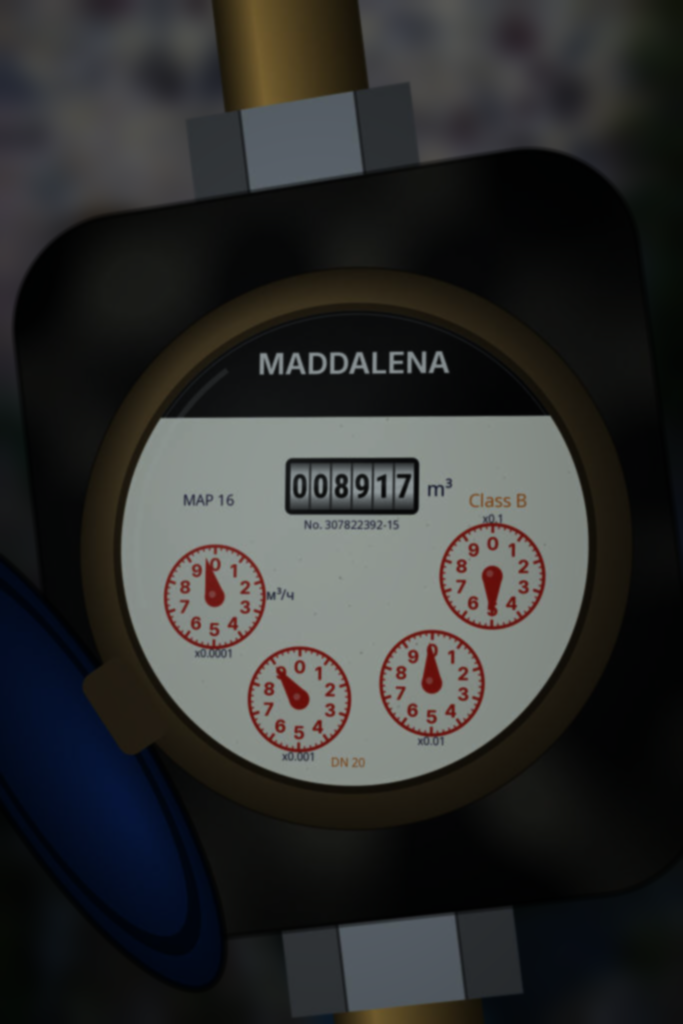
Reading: 8917.4989; m³
